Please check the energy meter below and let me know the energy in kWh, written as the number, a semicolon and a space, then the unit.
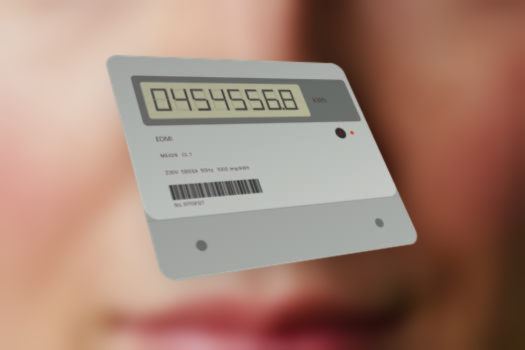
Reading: 454556.8; kWh
